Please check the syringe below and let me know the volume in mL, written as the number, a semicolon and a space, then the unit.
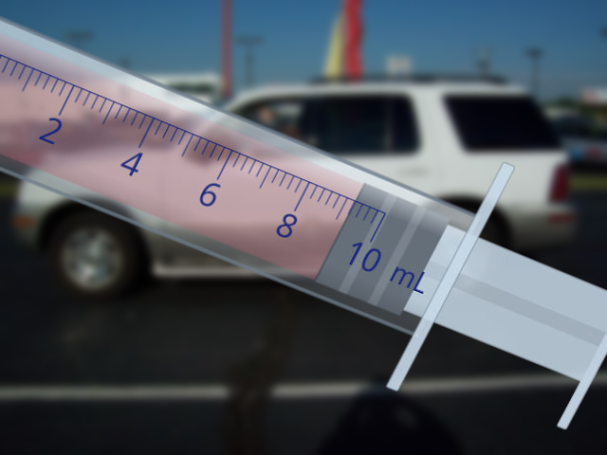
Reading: 9.2; mL
